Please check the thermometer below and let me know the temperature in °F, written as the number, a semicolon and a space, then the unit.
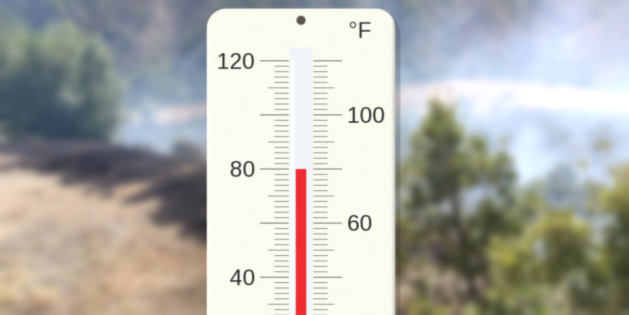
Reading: 80; °F
